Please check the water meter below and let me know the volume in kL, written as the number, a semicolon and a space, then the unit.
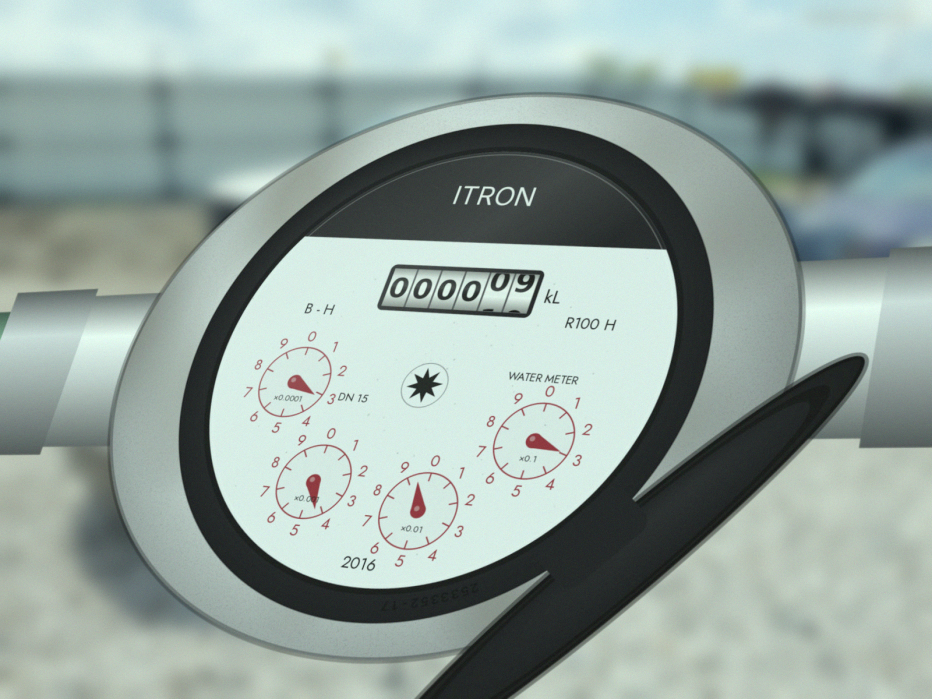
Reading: 9.2943; kL
